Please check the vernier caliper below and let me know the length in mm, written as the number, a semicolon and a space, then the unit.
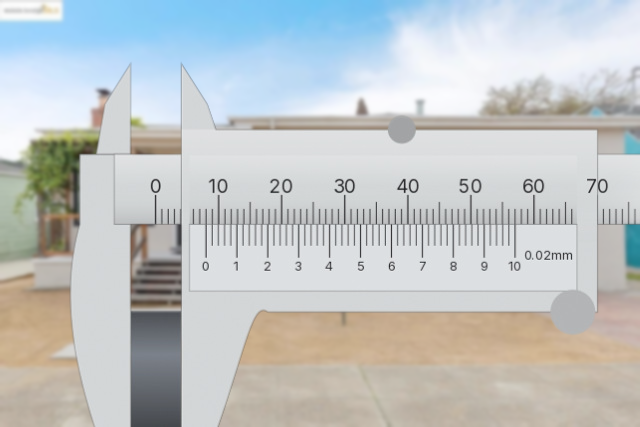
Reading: 8.0; mm
